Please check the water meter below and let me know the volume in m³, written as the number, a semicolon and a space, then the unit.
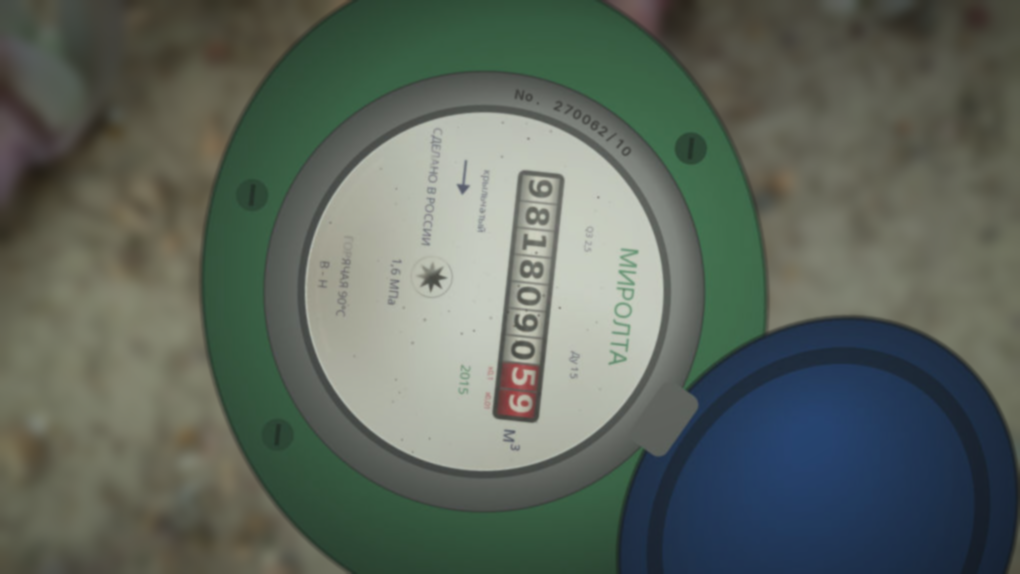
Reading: 9818090.59; m³
